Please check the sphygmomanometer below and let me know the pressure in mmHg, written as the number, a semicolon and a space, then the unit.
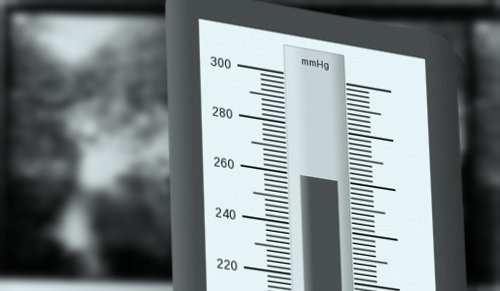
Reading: 260; mmHg
